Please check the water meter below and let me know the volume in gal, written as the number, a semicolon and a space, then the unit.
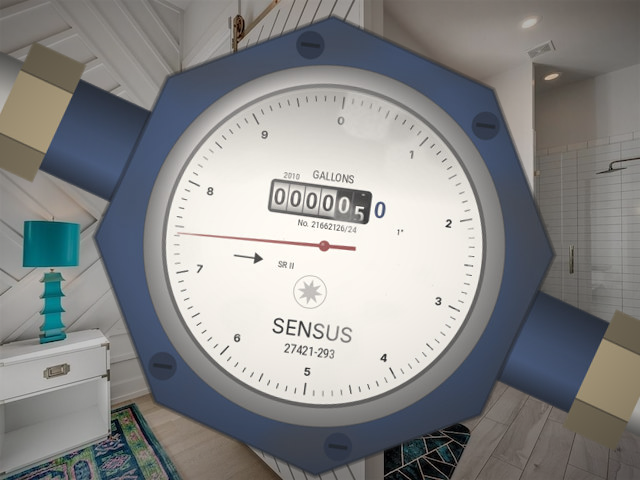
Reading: 47.4; gal
